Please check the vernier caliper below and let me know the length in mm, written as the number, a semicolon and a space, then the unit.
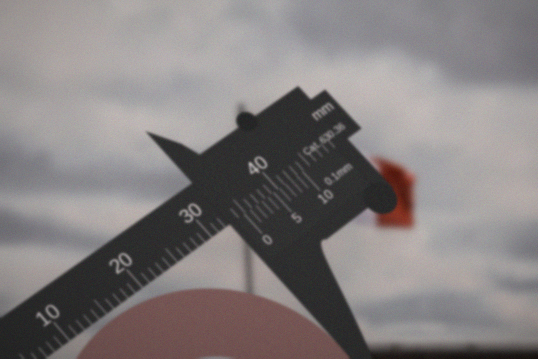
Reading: 34.8; mm
